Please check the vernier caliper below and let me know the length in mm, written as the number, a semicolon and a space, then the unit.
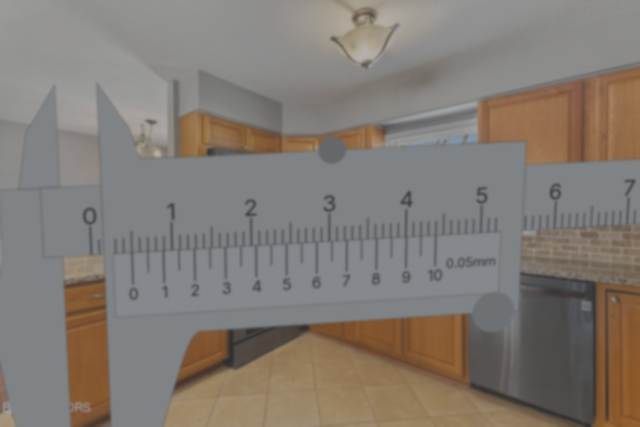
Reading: 5.0; mm
